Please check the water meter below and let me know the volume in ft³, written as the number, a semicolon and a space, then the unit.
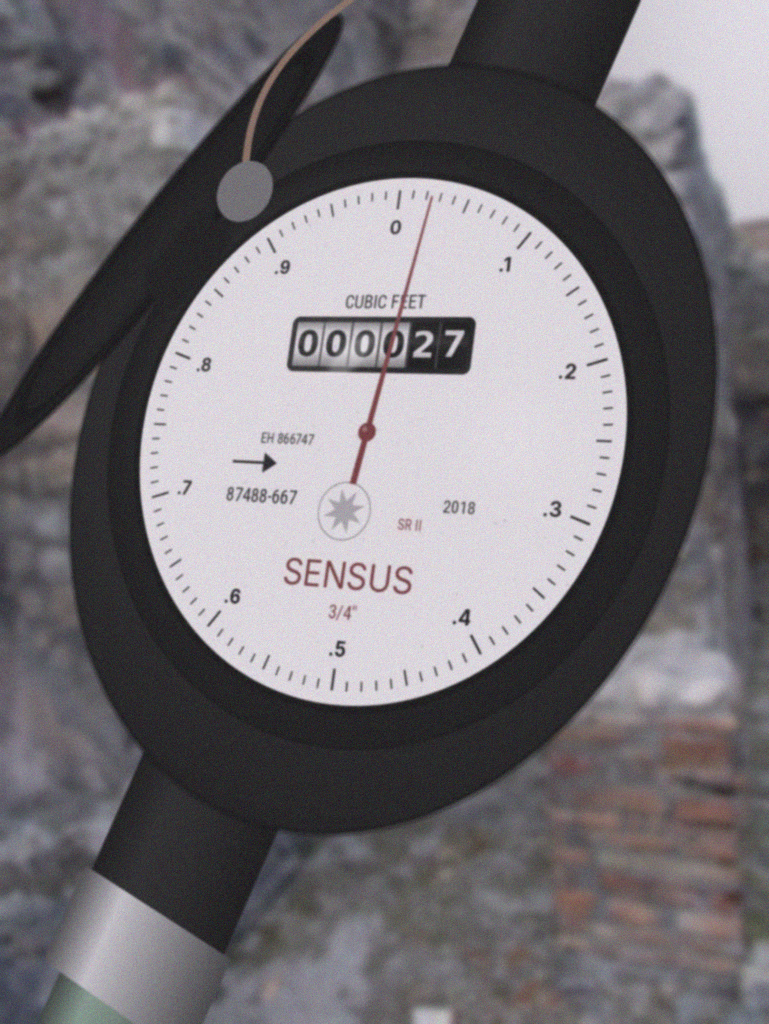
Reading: 27.02; ft³
